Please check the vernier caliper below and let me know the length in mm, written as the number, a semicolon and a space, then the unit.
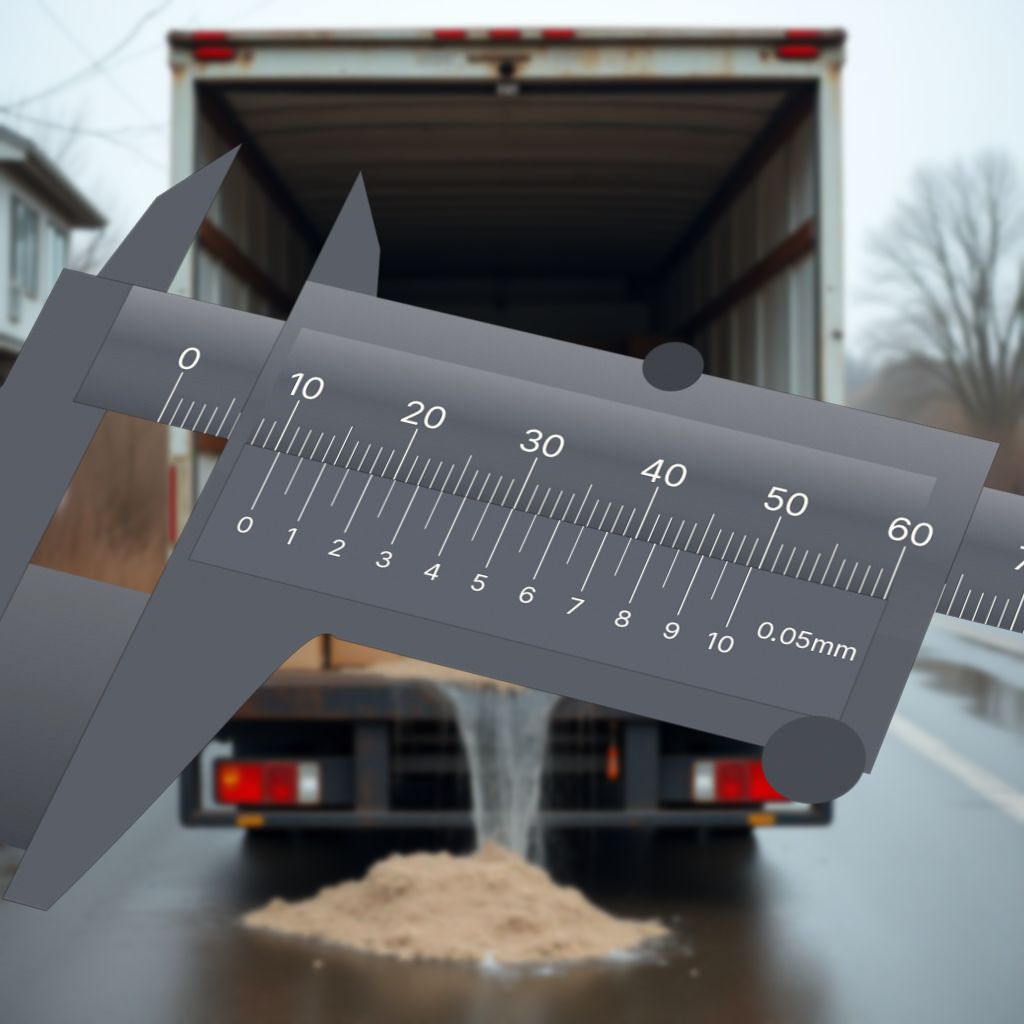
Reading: 10.4; mm
